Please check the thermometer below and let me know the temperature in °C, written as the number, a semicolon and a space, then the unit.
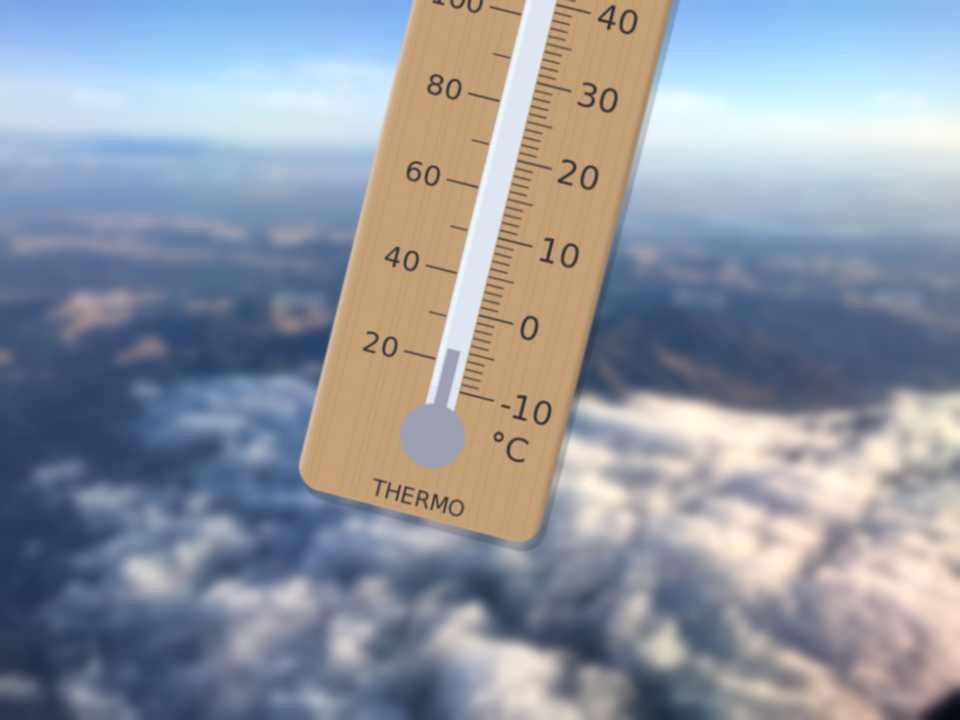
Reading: -5; °C
